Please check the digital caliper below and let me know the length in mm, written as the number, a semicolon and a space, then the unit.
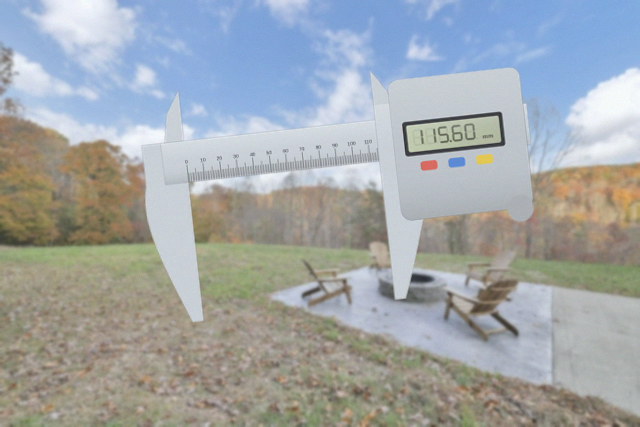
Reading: 115.60; mm
